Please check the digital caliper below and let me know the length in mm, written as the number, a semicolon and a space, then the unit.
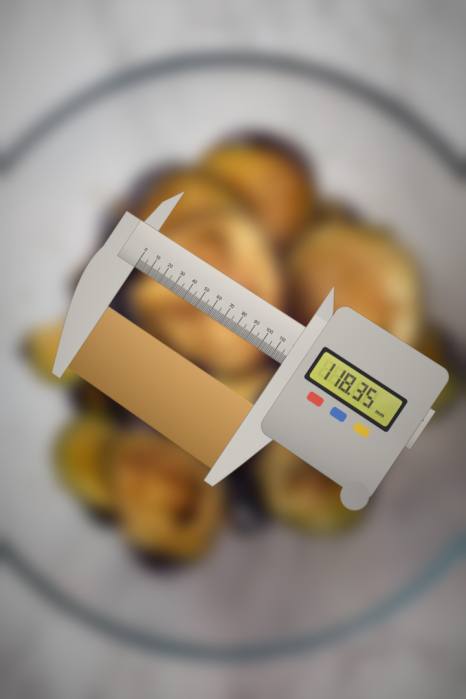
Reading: 118.35; mm
